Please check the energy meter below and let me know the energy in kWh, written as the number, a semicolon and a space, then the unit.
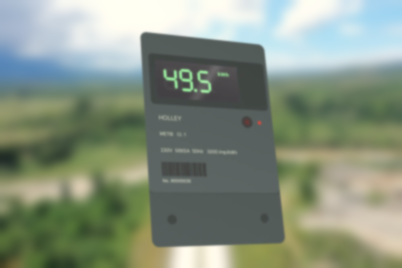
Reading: 49.5; kWh
